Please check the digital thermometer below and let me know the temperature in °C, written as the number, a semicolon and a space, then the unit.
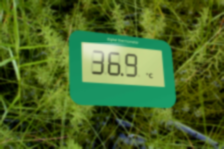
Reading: 36.9; °C
